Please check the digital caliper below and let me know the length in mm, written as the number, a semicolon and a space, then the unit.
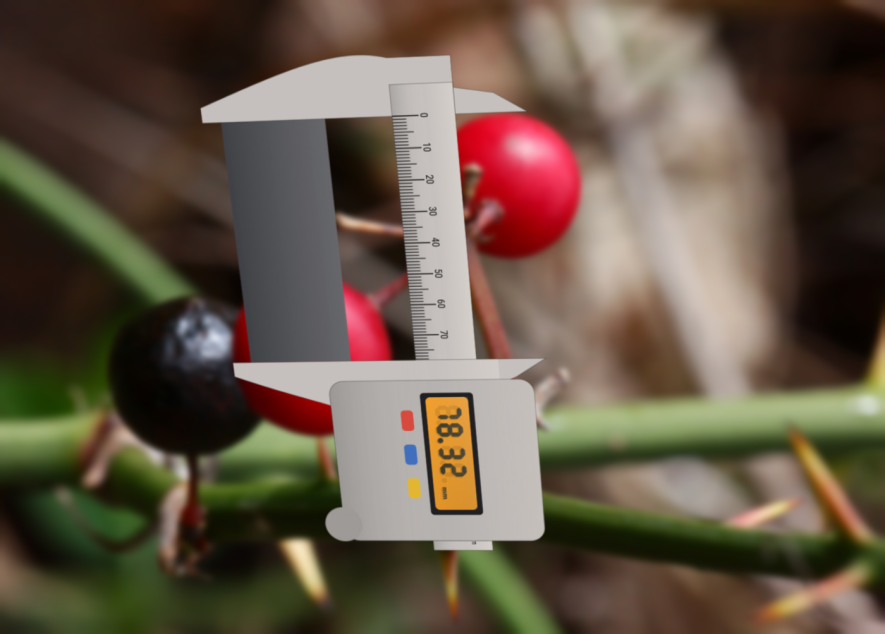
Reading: 78.32; mm
